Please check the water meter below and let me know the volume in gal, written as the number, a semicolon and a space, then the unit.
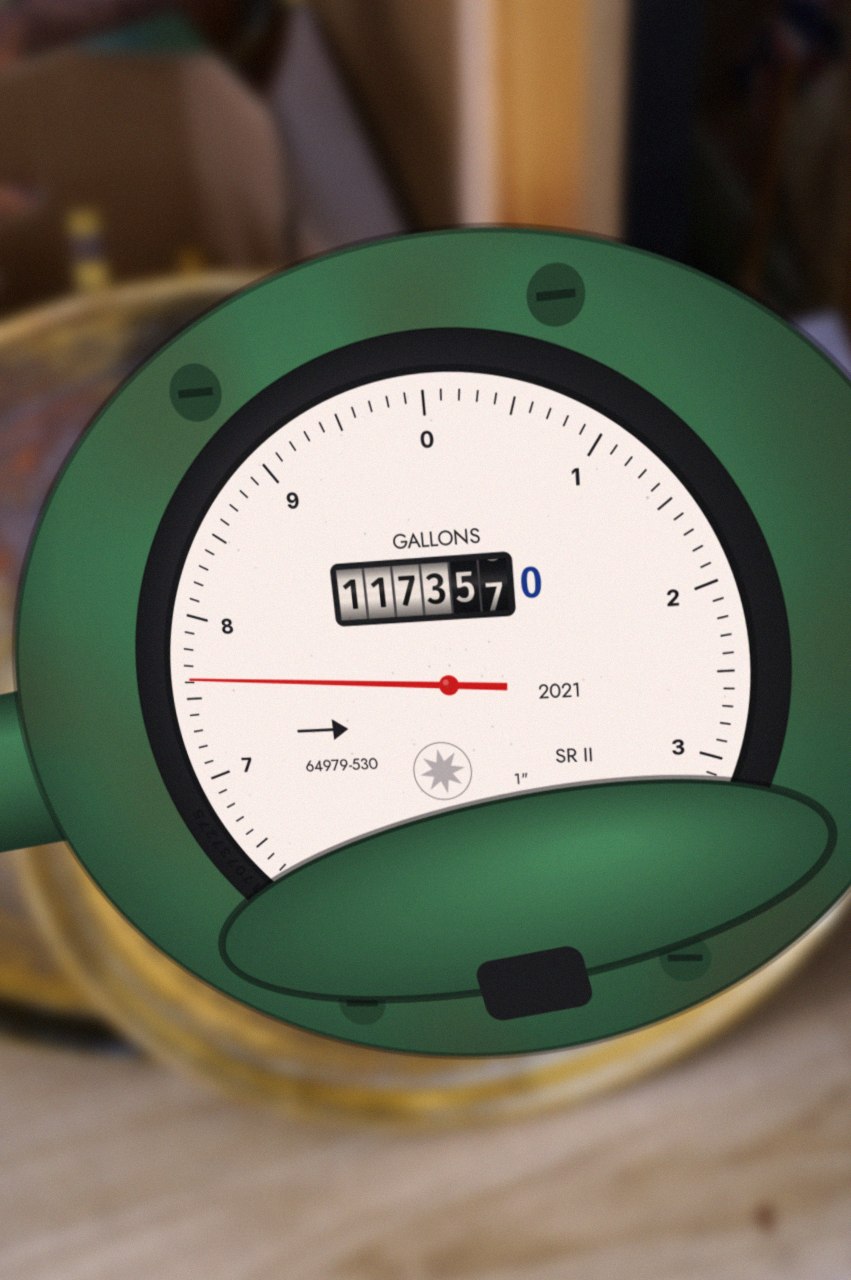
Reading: 1173567.6; gal
